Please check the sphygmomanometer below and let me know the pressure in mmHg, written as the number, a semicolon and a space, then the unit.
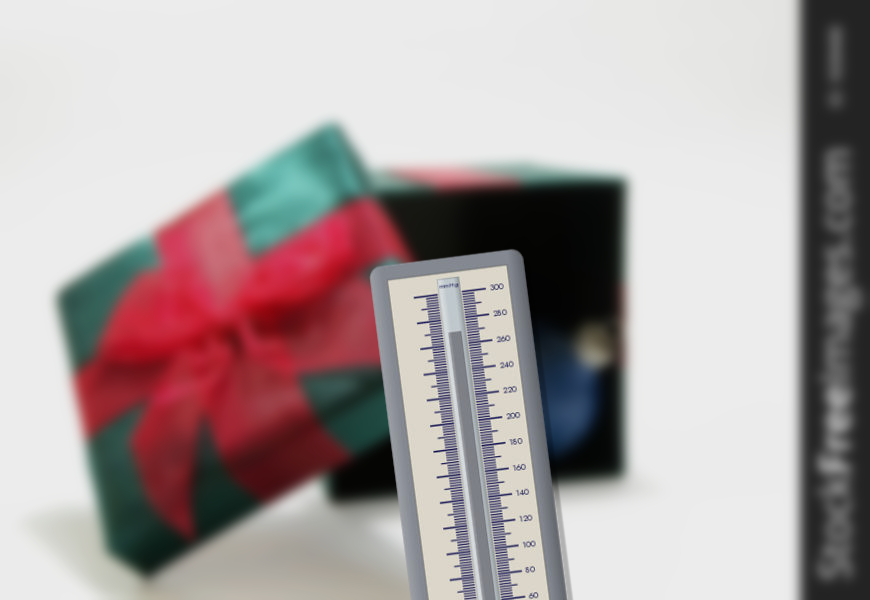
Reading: 270; mmHg
